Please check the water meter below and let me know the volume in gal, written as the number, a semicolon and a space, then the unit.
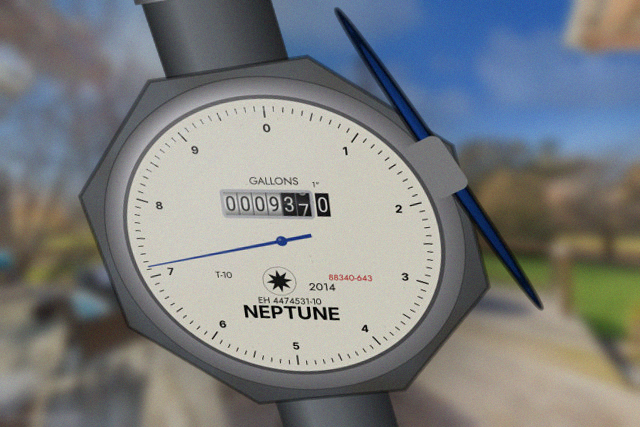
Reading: 9367.1; gal
